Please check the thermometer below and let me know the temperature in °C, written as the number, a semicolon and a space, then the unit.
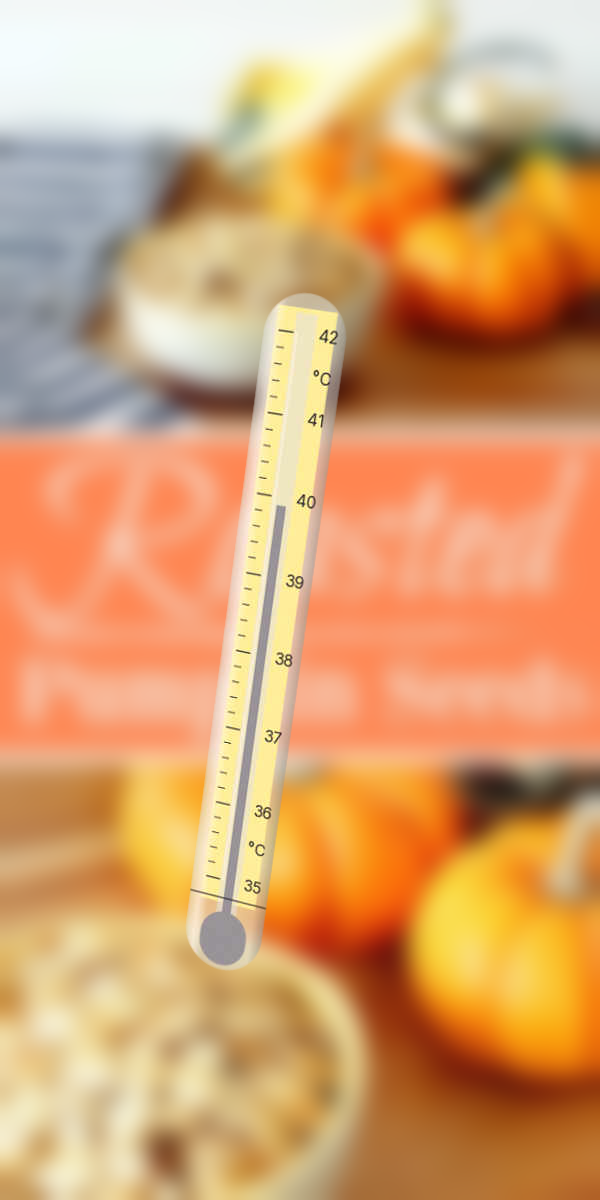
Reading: 39.9; °C
